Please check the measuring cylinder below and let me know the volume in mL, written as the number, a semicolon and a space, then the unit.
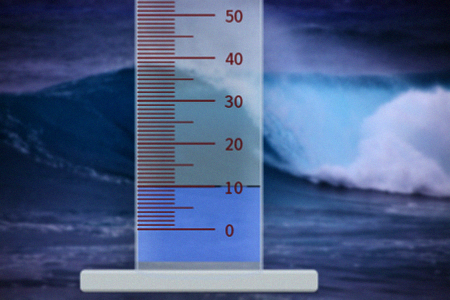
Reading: 10; mL
